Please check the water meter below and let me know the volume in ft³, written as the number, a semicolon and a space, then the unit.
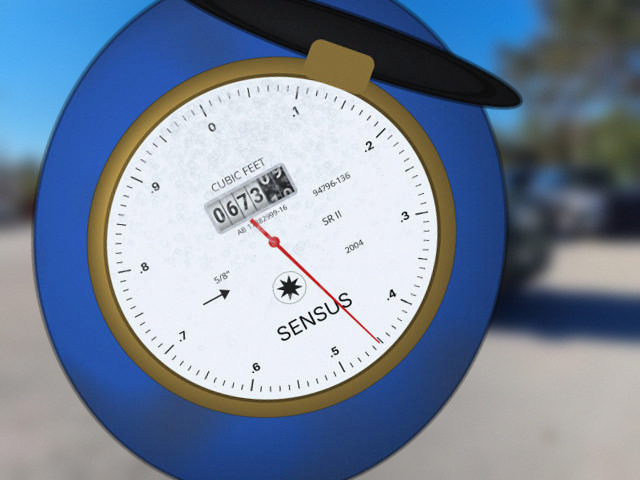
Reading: 67309.45; ft³
